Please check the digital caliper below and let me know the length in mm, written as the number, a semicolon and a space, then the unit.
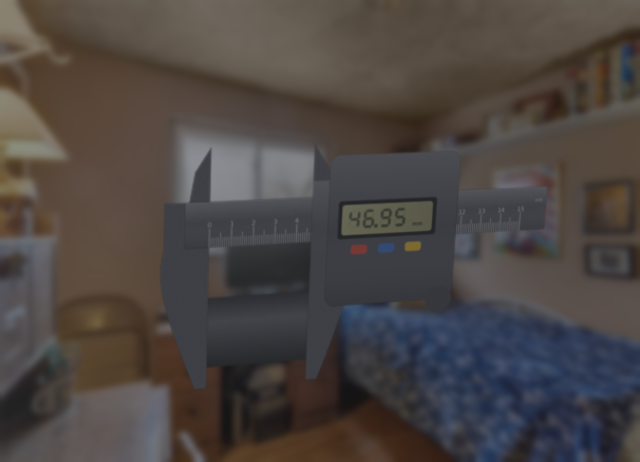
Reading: 46.95; mm
